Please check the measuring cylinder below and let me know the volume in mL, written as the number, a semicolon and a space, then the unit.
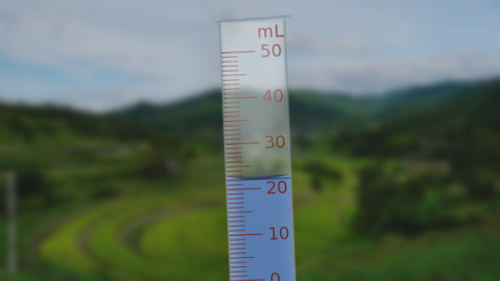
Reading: 22; mL
